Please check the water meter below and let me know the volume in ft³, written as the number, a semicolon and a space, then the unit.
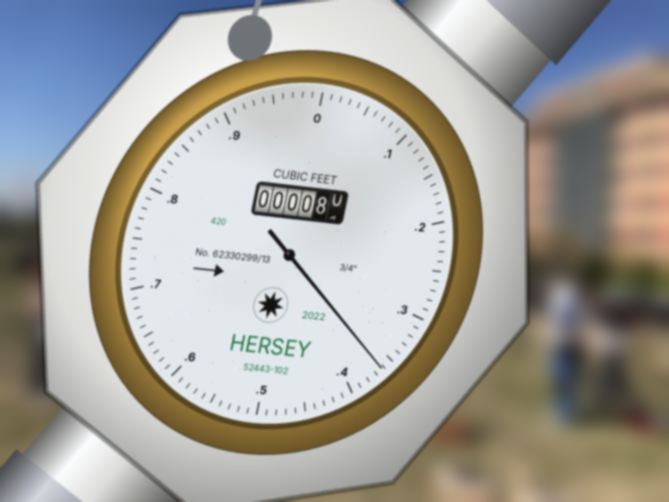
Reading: 80.36; ft³
